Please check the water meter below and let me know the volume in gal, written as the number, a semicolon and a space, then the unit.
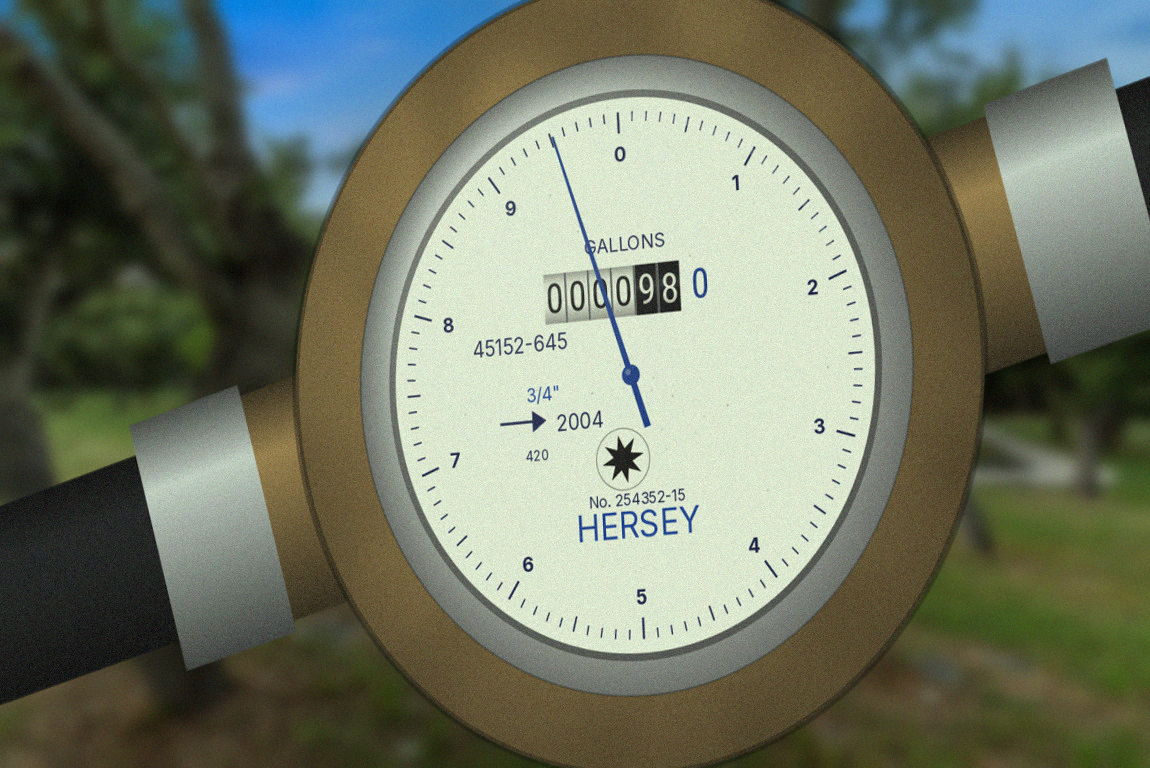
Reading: 979.5; gal
